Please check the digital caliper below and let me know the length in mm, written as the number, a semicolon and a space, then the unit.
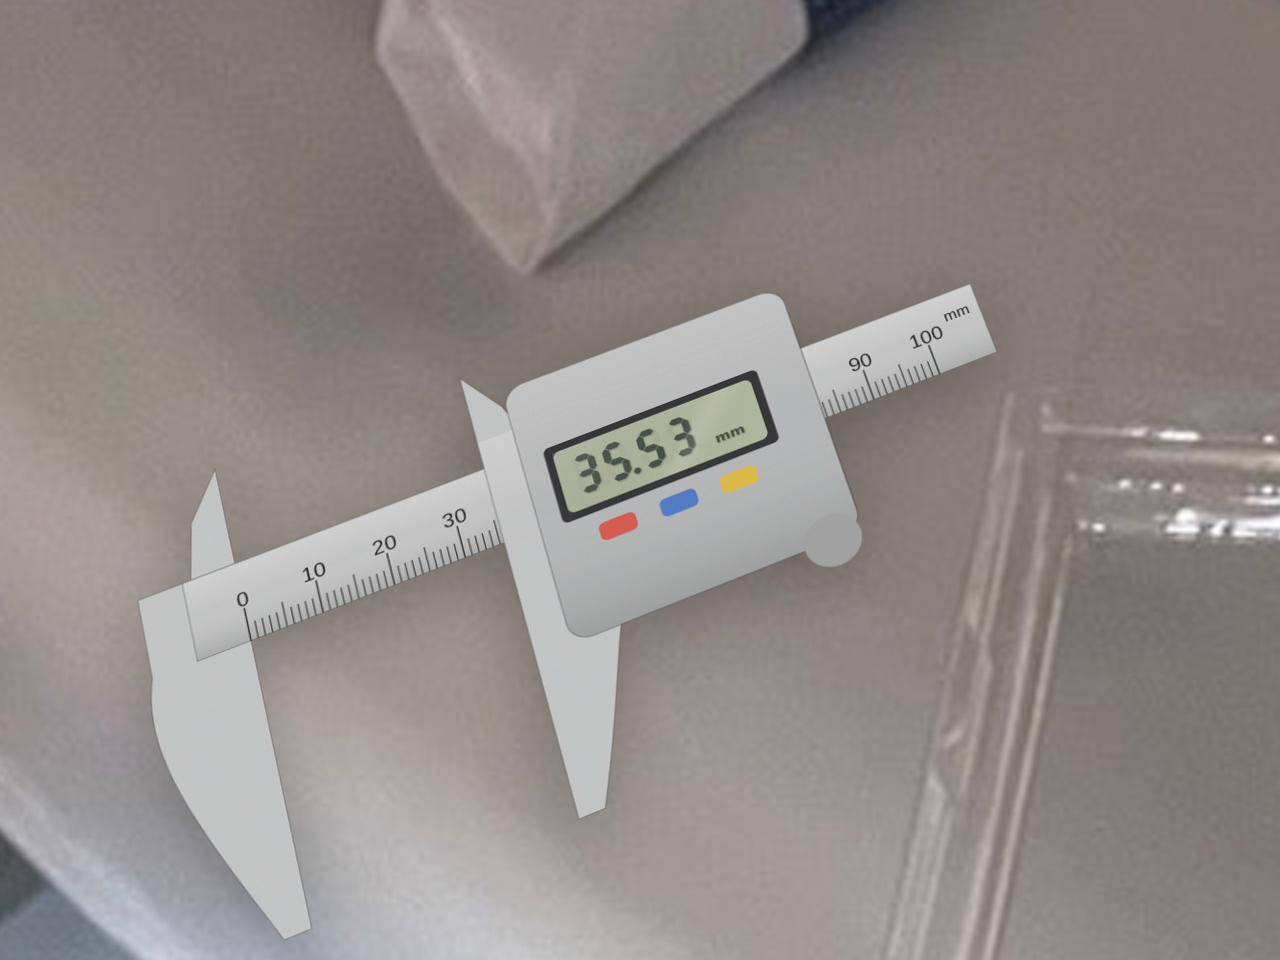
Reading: 35.53; mm
